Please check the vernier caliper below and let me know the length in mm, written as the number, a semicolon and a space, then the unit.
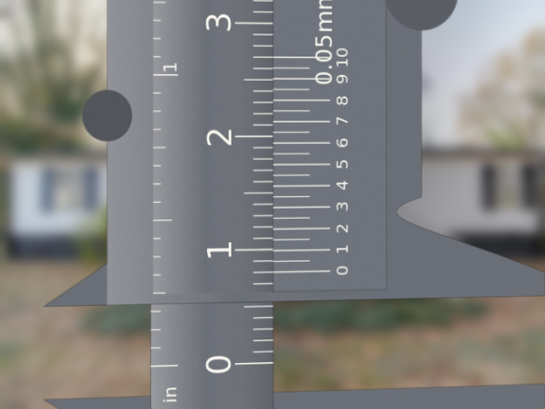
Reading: 8.0; mm
